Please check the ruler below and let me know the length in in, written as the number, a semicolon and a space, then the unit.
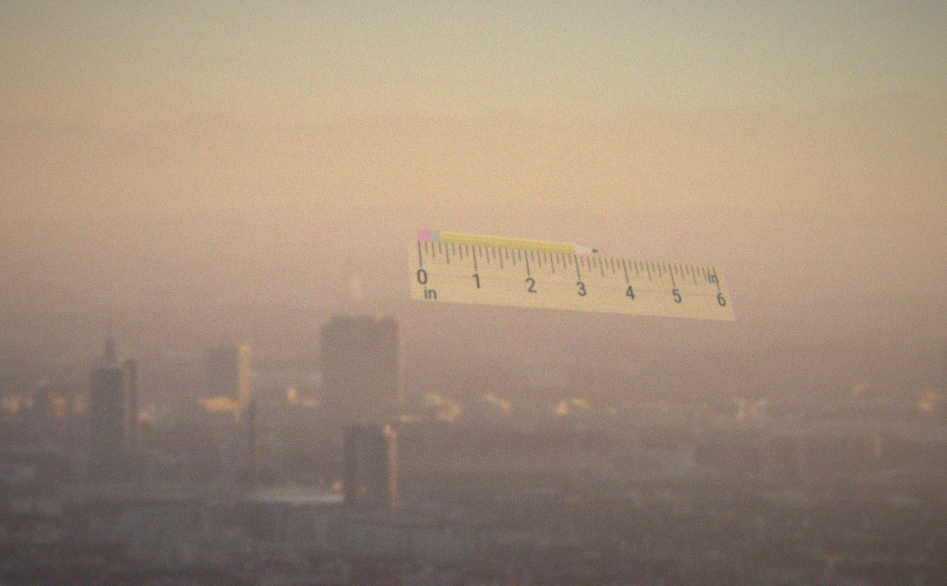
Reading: 3.5; in
